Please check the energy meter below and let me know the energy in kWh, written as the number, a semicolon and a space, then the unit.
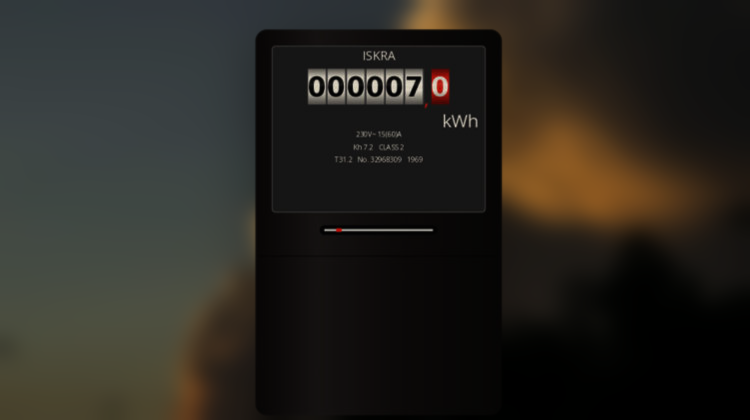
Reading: 7.0; kWh
